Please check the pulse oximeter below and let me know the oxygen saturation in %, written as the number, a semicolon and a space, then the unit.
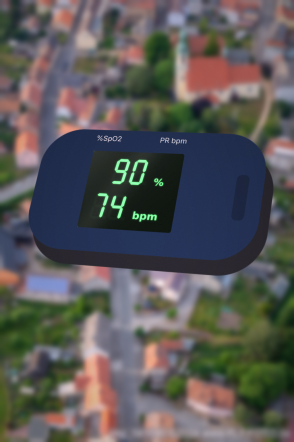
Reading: 90; %
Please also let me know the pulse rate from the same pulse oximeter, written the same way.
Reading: 74; bpm
